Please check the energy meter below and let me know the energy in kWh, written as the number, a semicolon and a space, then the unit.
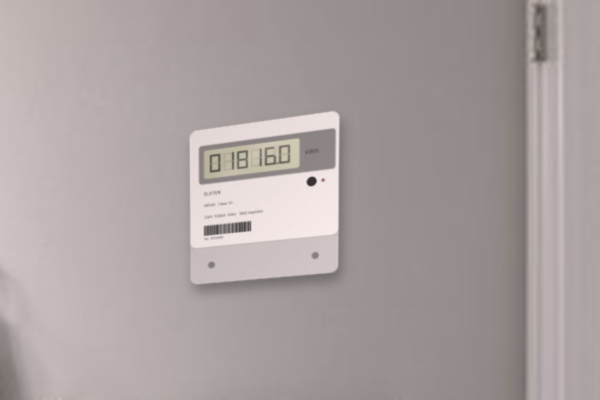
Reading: 1816.0; kWh
